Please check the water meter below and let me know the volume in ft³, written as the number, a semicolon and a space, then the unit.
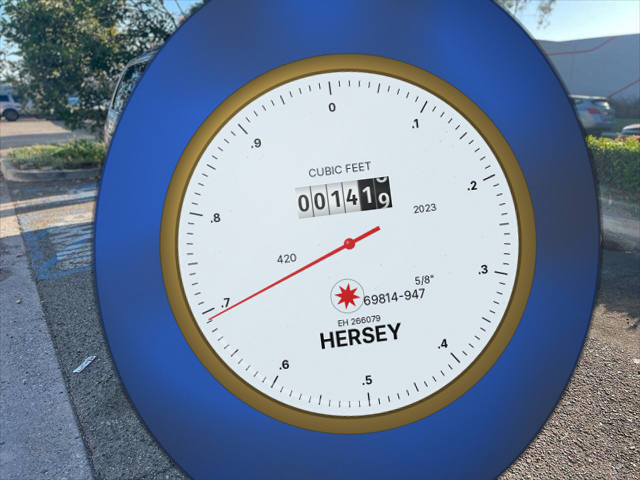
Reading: 1418.69; ft³
